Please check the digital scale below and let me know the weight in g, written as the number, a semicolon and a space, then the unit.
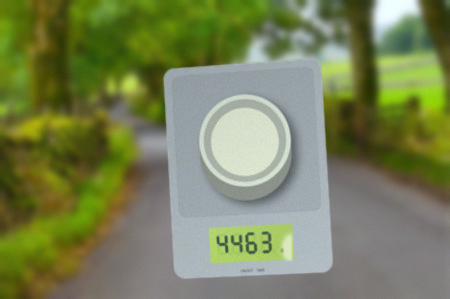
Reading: 4463; g
